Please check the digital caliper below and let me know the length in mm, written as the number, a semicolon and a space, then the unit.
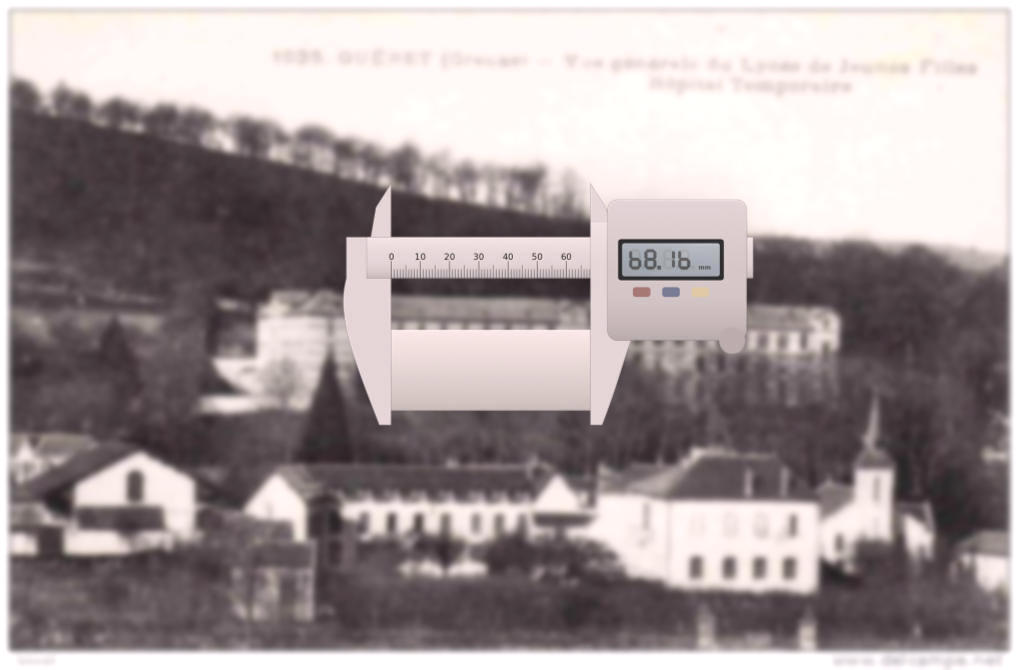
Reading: 68.16; mm
